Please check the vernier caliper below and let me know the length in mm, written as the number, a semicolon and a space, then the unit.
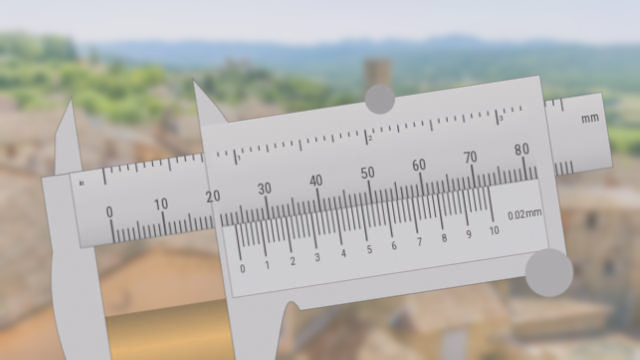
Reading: 23.5; mm
